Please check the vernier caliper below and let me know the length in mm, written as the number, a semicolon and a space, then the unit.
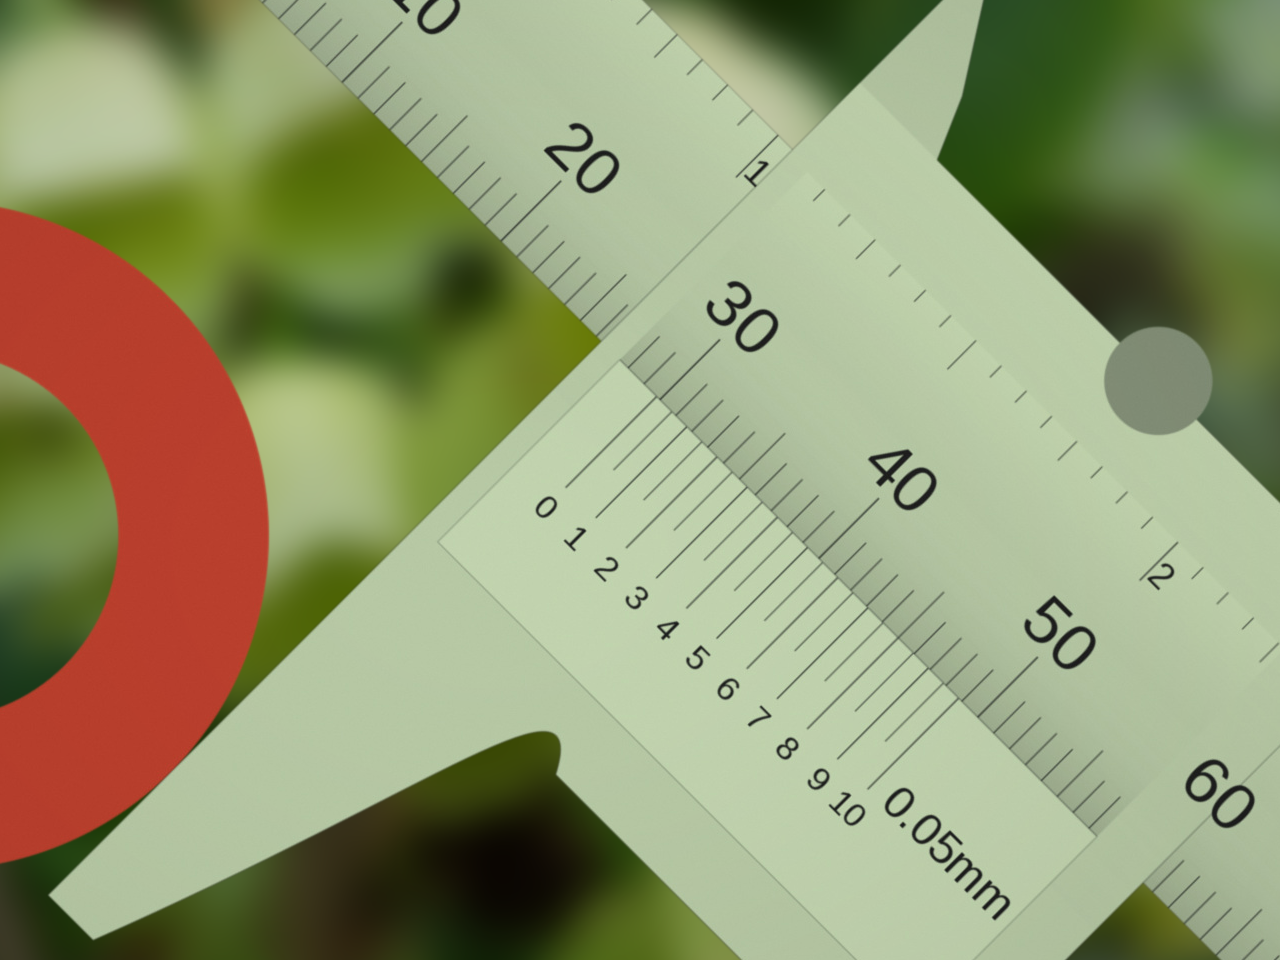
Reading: 29.8; mm
